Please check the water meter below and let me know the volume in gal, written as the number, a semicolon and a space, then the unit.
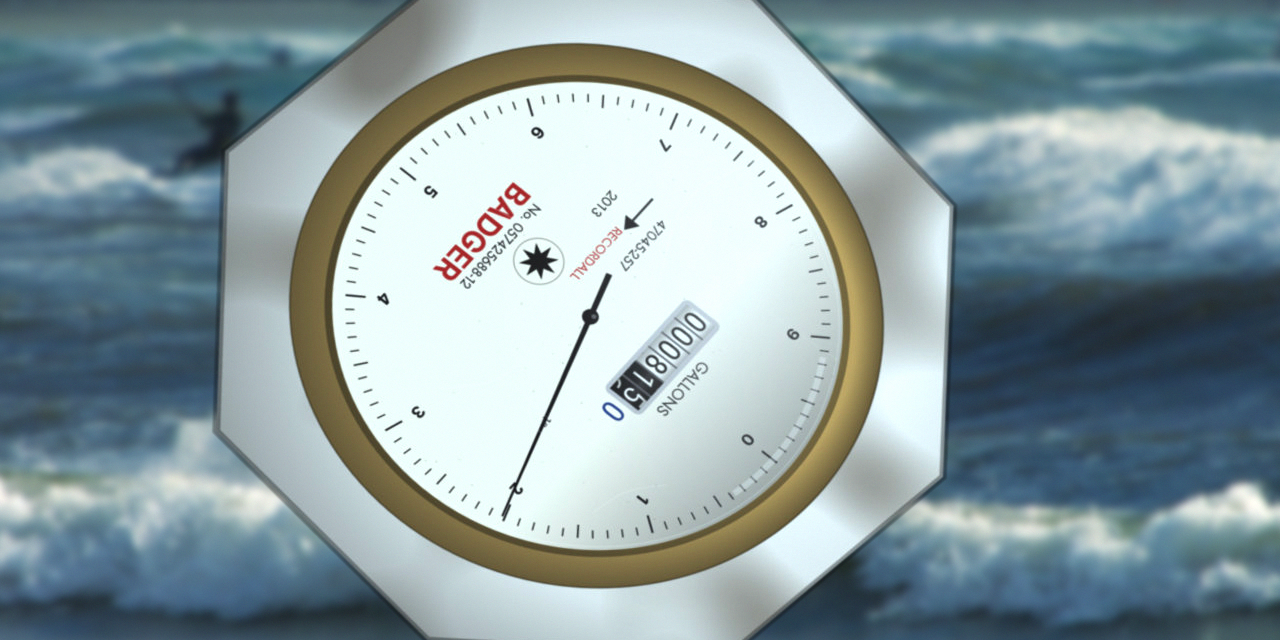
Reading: 8152.0; gal
